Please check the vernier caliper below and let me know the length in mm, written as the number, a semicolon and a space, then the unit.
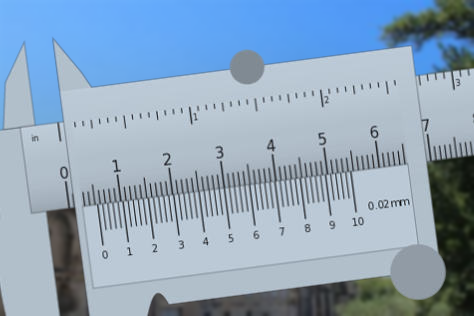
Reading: 5.5; mm
